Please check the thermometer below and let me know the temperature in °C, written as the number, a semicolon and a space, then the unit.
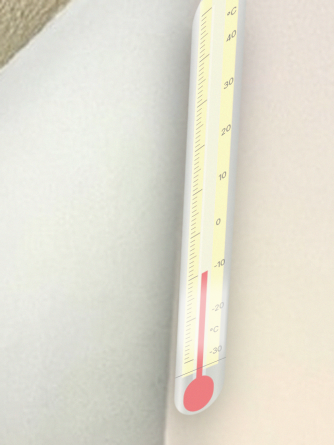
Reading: -10; °C
